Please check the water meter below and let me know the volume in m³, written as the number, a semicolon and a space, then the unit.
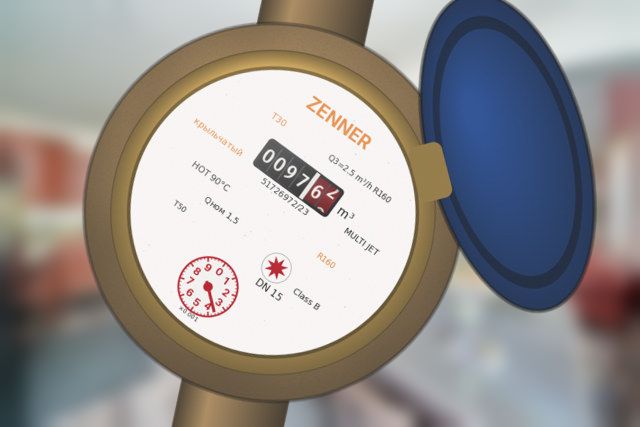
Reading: 97.623; m³
